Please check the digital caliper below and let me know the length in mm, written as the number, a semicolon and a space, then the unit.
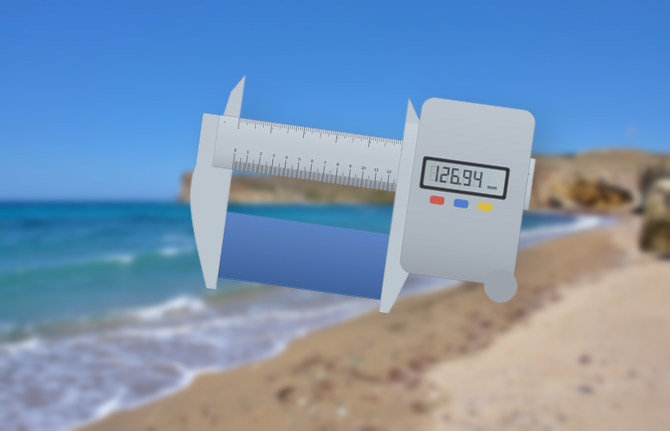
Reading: 126.94; mm
